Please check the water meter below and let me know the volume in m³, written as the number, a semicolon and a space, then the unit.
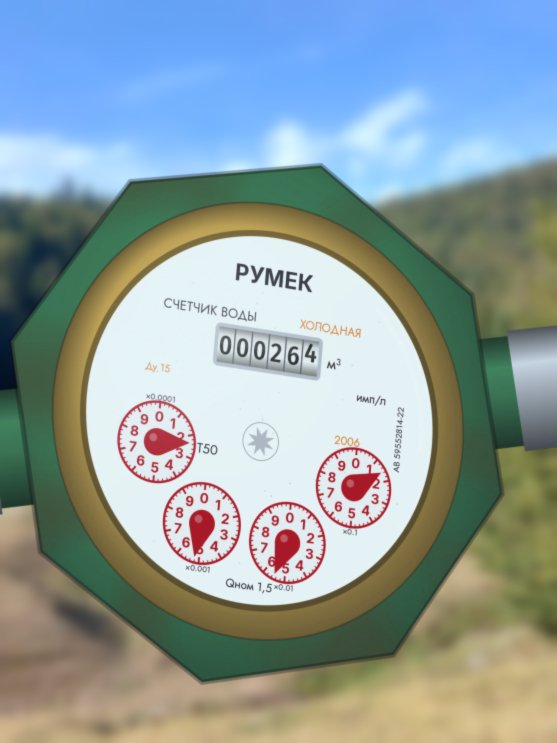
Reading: 264.1552; m³
